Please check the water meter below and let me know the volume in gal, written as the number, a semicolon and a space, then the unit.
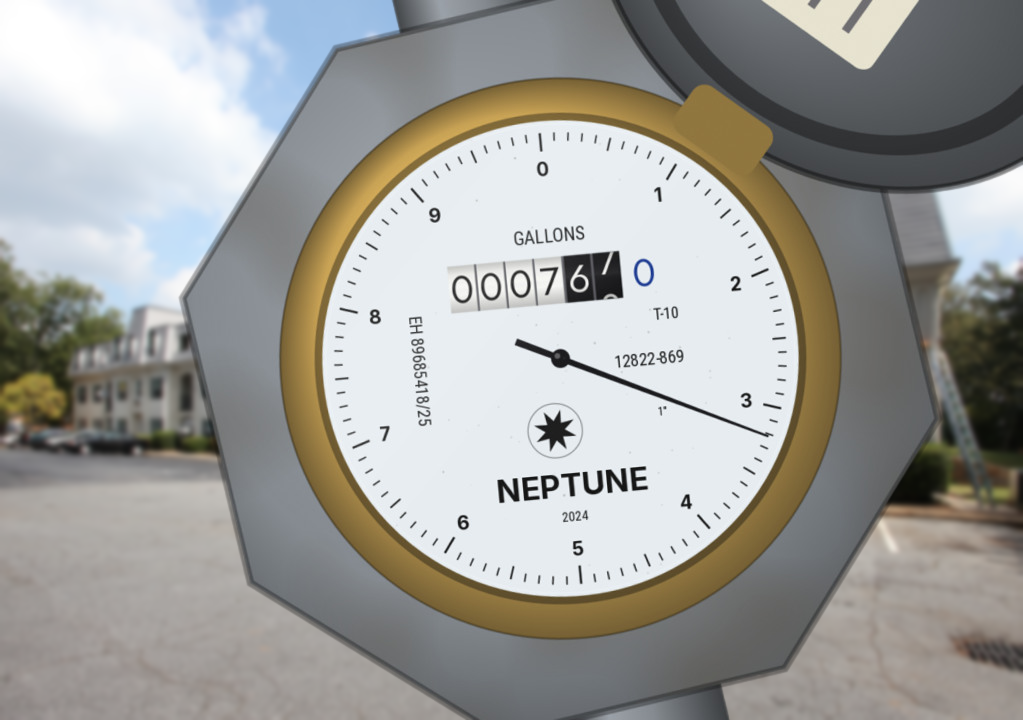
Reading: 7673.2; gal
